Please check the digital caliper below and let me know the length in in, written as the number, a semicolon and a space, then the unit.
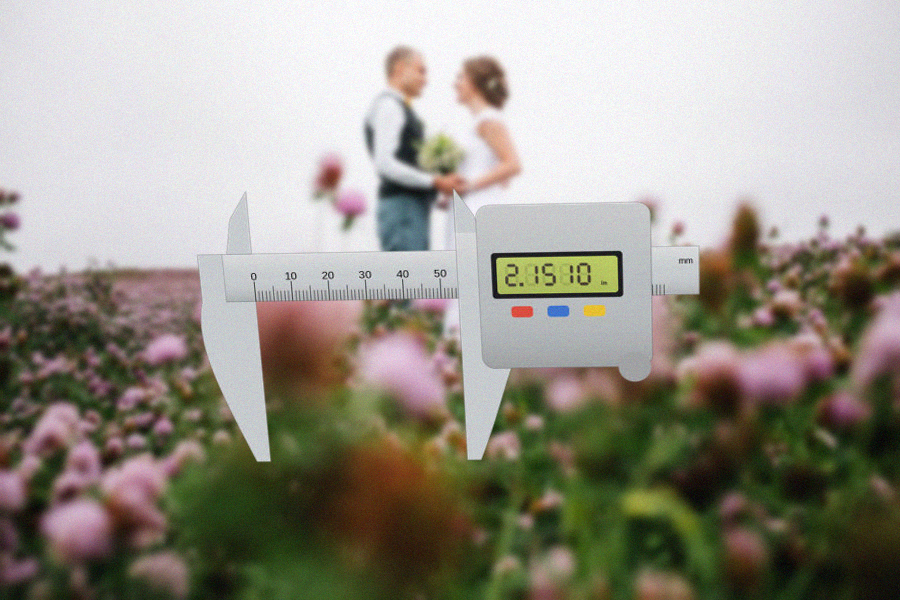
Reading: 2.1510; in
